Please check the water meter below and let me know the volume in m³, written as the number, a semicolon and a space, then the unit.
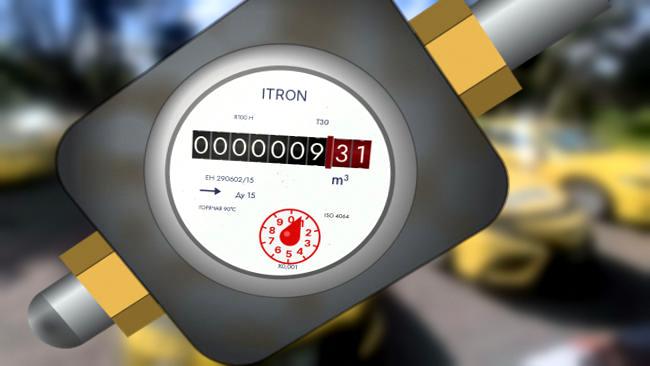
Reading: 9.310; m³
